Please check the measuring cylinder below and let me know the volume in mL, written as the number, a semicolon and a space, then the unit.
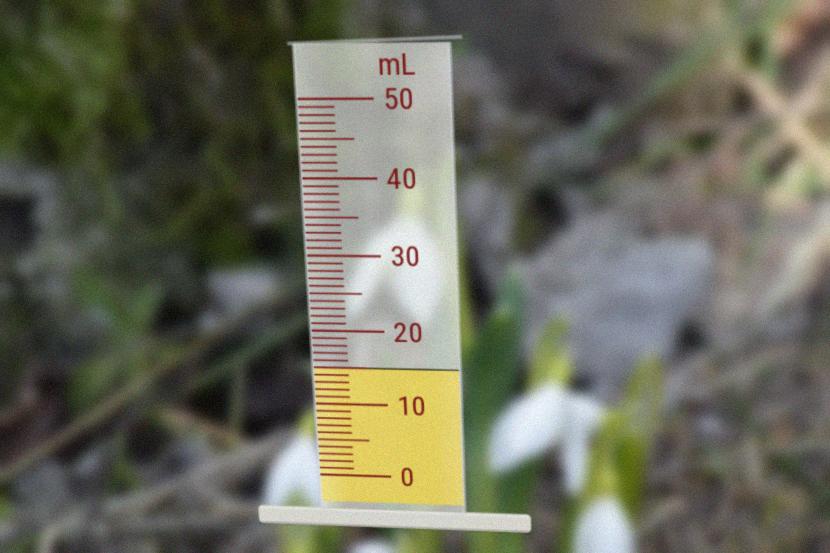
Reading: 15; mL
